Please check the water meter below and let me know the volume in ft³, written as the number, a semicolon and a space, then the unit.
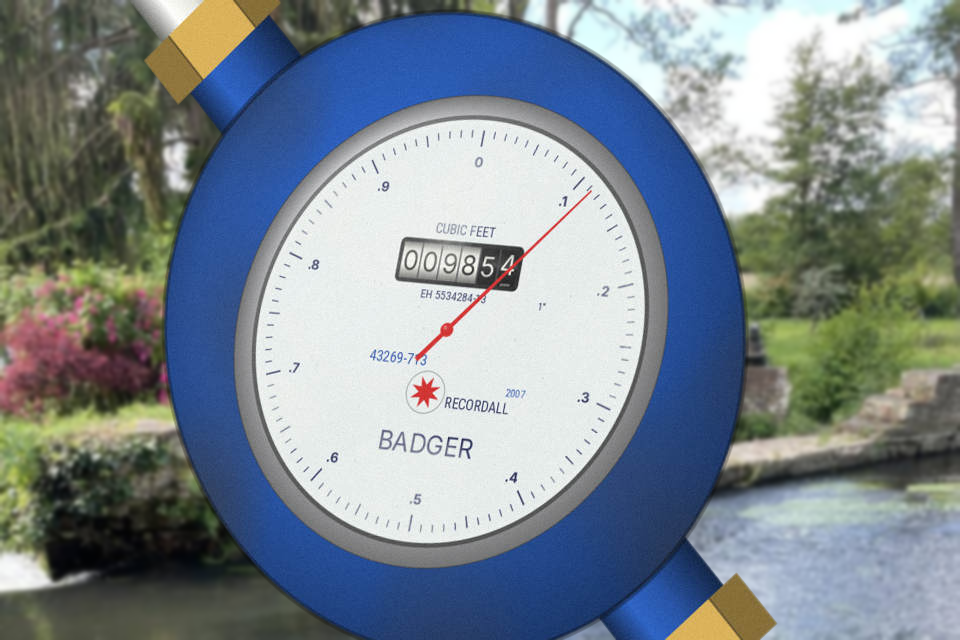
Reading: 9854.11; ft³
